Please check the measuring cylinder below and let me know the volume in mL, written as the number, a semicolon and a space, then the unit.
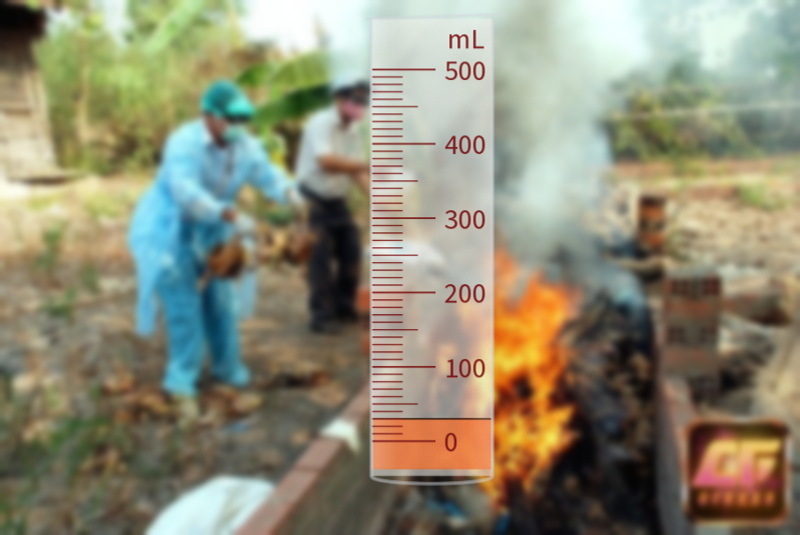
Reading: 30; mL
